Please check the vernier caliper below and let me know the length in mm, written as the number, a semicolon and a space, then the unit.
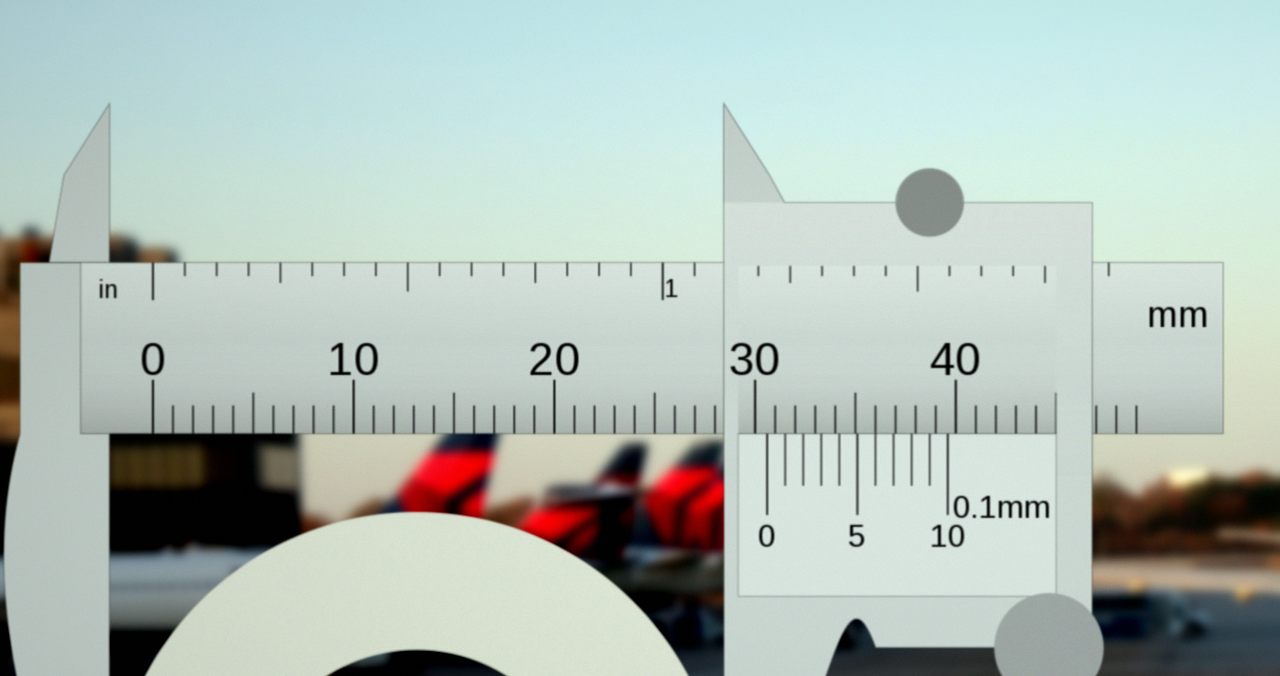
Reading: 30.6; mm
